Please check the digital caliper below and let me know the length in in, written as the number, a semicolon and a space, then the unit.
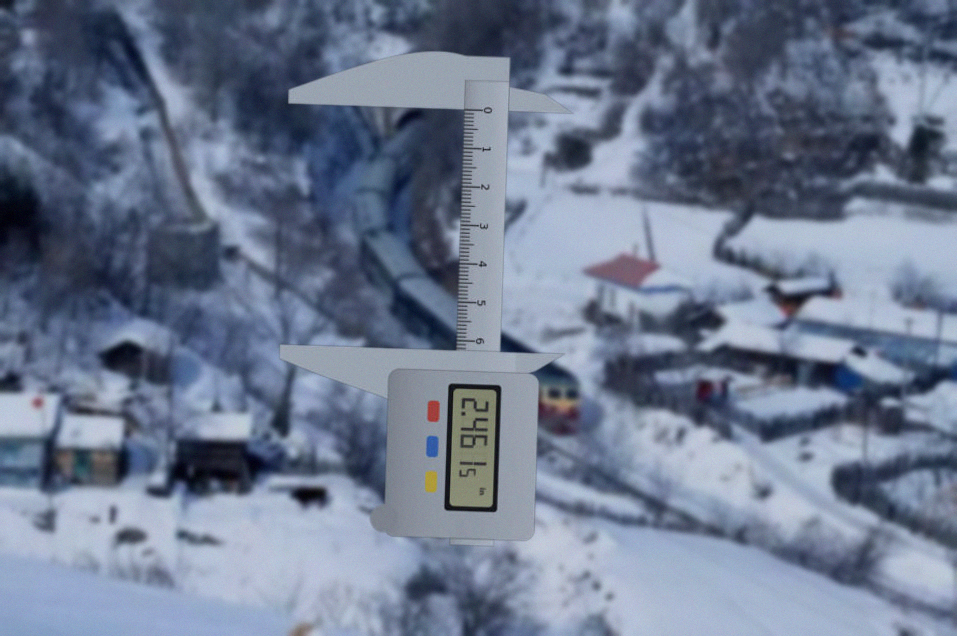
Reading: 2.4615; in
